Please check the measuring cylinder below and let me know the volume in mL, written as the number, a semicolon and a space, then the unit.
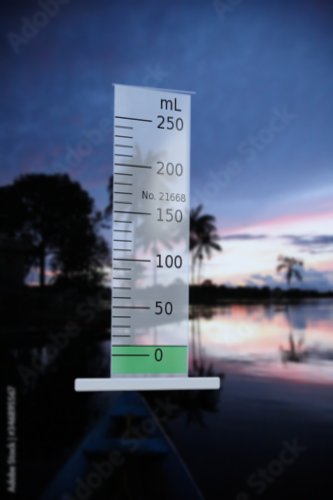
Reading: 10; mL
